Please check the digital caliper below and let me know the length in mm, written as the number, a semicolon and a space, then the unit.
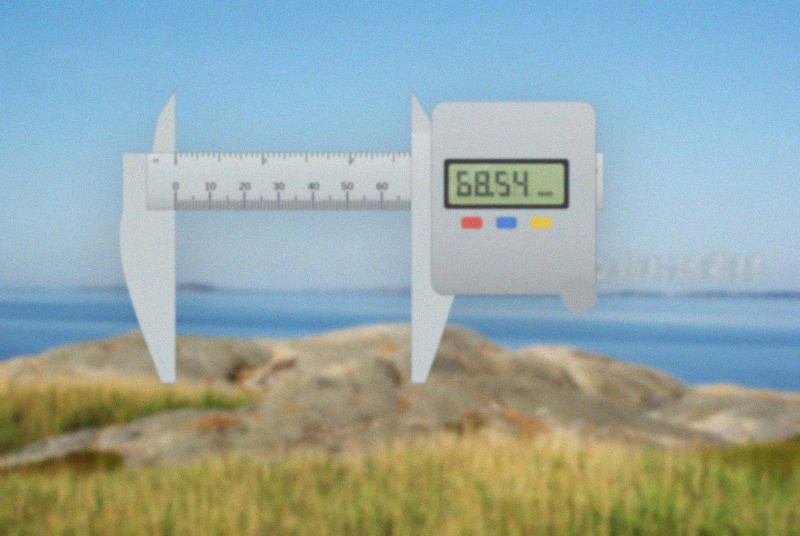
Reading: 68.54; mm
